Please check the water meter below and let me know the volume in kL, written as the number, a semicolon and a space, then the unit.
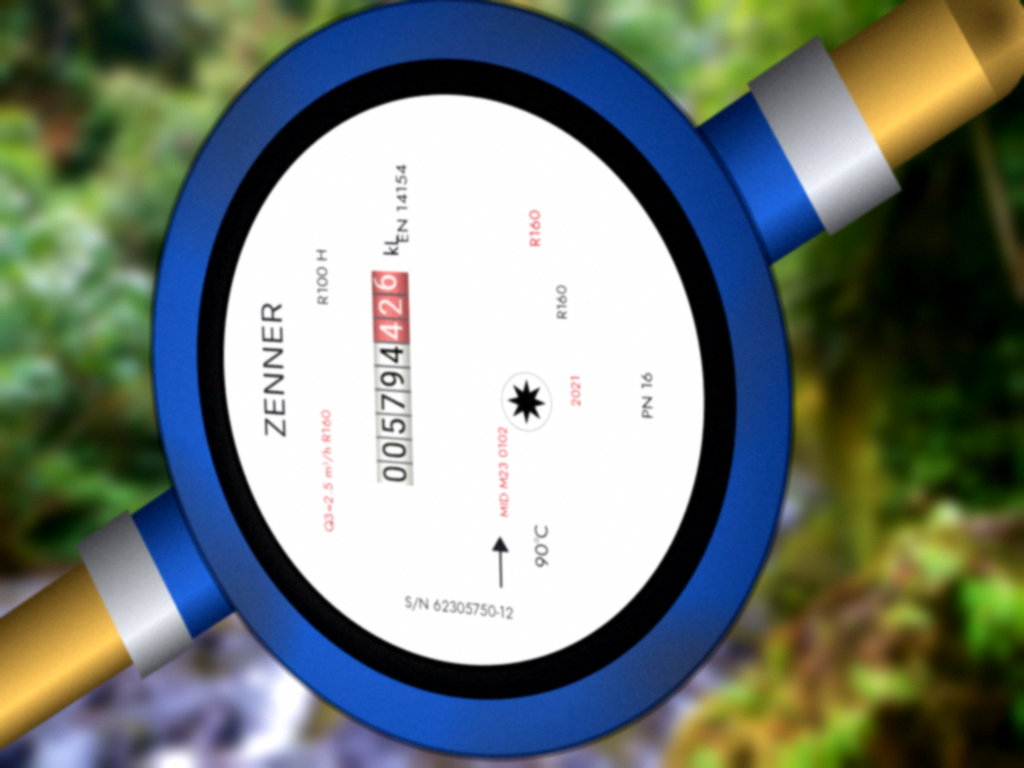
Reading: 5794.426; kL
